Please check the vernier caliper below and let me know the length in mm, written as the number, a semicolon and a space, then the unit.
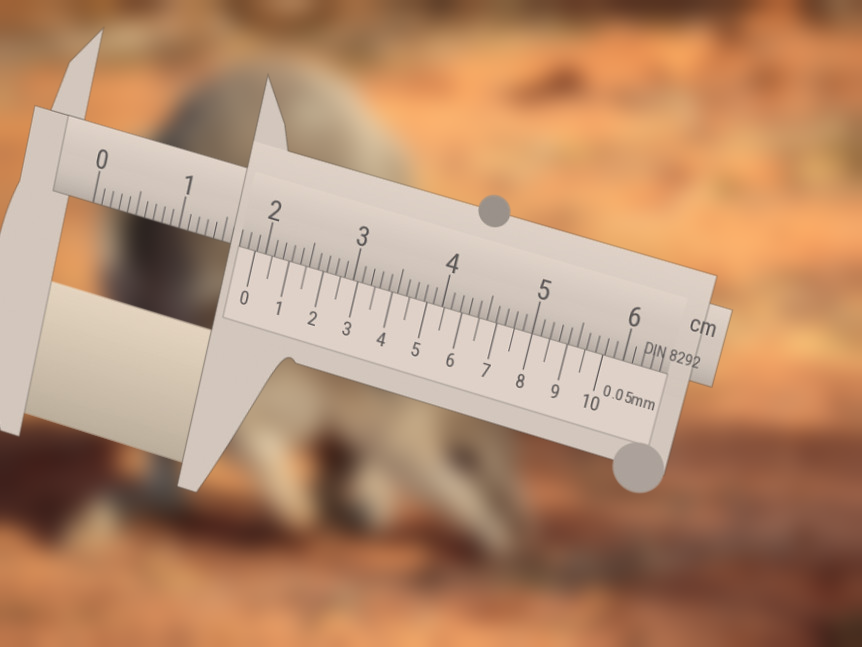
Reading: 18.8; mm
